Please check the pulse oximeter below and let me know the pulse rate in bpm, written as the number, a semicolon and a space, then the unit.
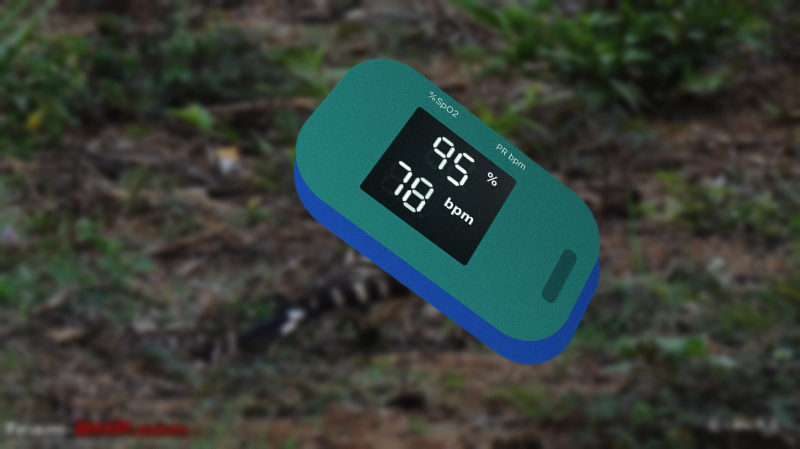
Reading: 78; bpm
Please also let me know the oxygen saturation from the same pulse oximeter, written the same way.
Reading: 95; %
